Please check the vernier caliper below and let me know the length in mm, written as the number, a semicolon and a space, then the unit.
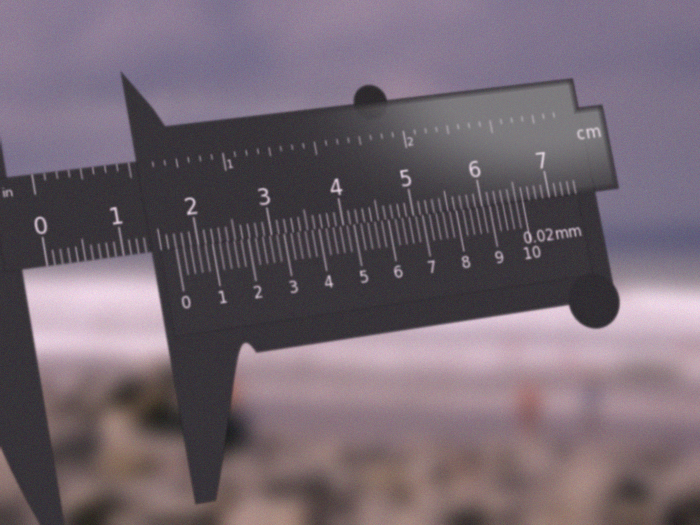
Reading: 17.0; mm
